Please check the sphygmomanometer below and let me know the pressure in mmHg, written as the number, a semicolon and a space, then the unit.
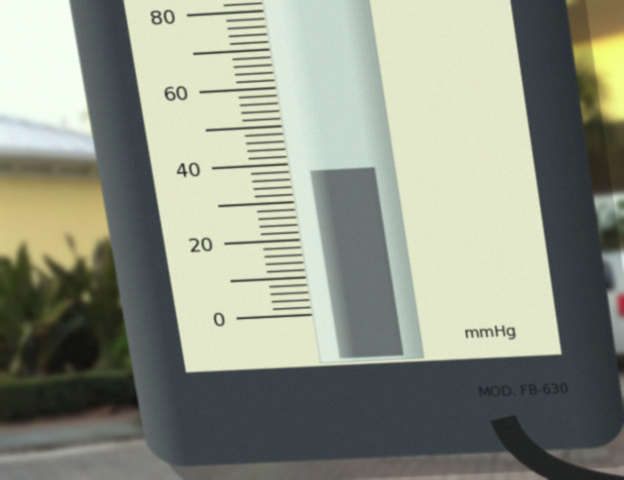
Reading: 38; mmHg
